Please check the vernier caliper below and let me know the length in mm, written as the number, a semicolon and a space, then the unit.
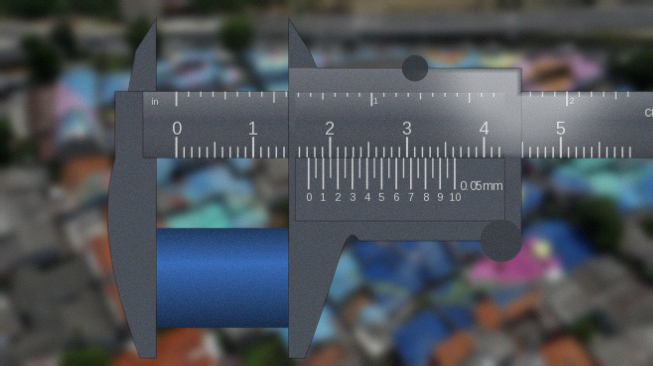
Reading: 17.2; mm
